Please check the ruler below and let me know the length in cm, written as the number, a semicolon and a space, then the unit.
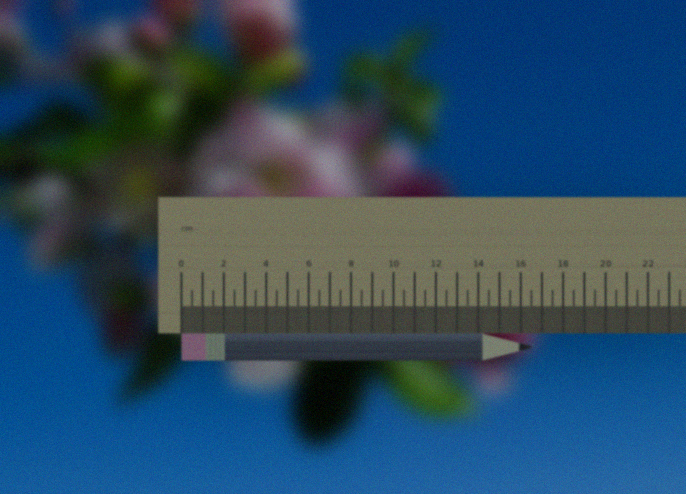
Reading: 16.5; cm
